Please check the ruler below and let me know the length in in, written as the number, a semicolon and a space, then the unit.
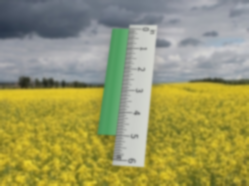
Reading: 5; in
